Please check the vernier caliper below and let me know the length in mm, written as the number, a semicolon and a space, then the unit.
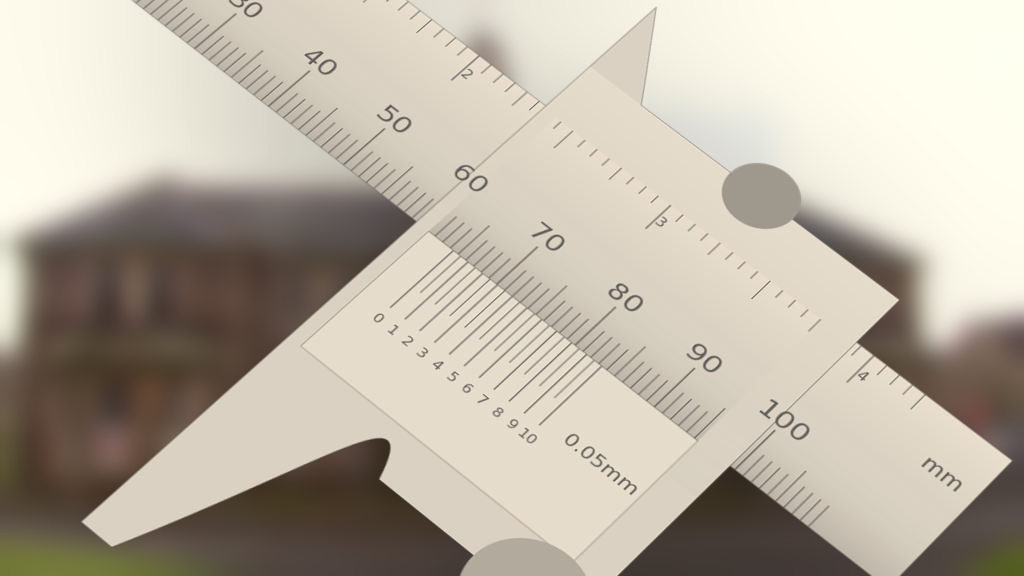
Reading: 64.4; mm
